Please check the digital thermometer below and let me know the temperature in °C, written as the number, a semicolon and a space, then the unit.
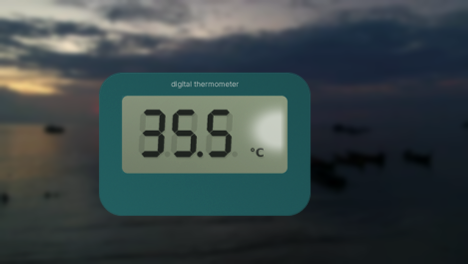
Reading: 35.5; °C
